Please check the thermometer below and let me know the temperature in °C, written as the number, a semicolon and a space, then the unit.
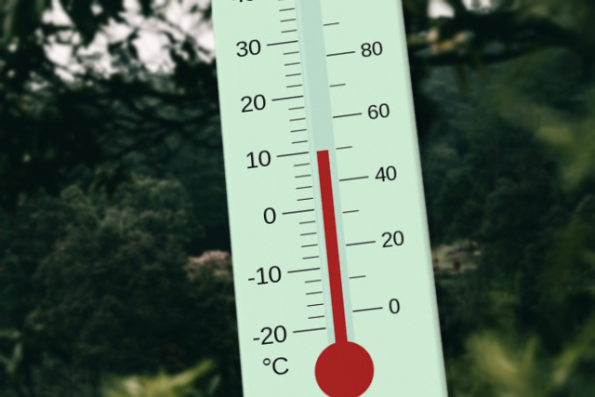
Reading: 10; °C
